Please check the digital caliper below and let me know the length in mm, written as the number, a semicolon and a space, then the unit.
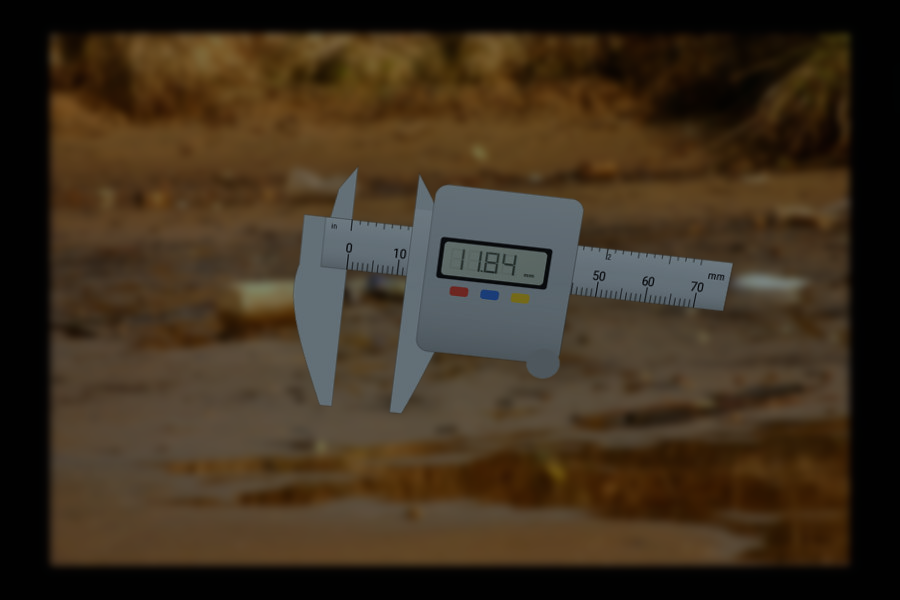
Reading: 11.84; mm
